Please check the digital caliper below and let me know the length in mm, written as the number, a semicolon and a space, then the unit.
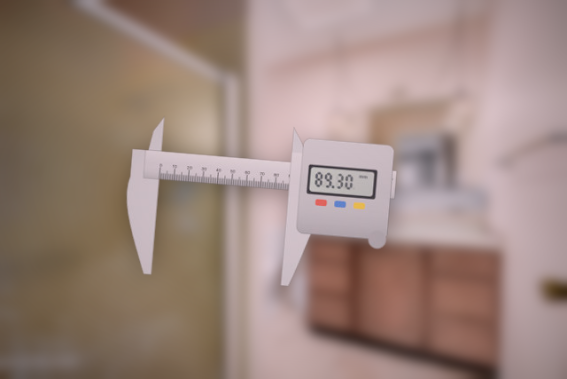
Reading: 89.30; mm
